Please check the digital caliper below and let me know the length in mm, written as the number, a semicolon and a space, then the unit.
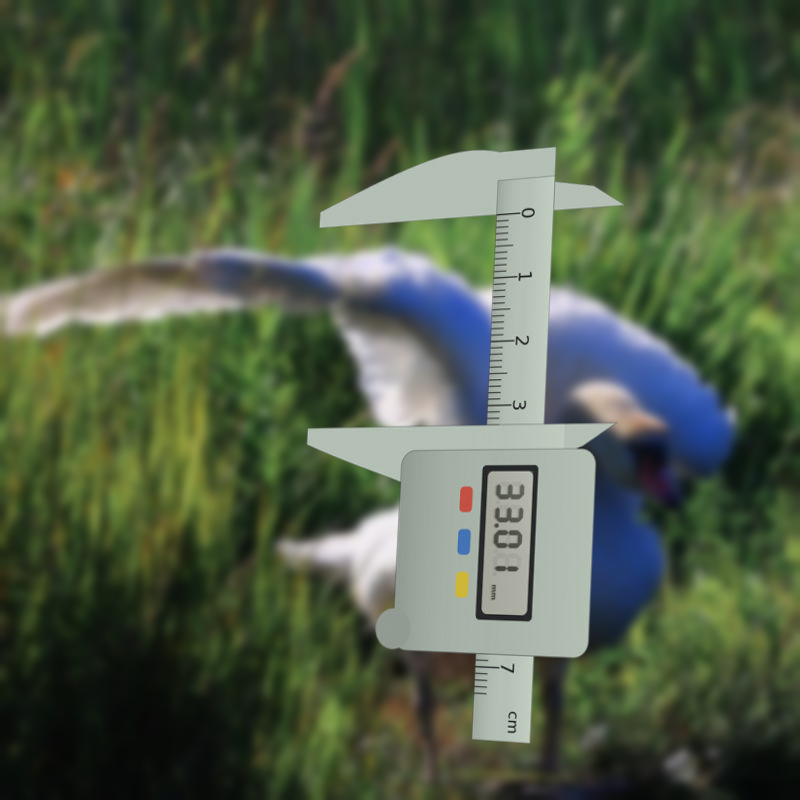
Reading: 33.01; mm
